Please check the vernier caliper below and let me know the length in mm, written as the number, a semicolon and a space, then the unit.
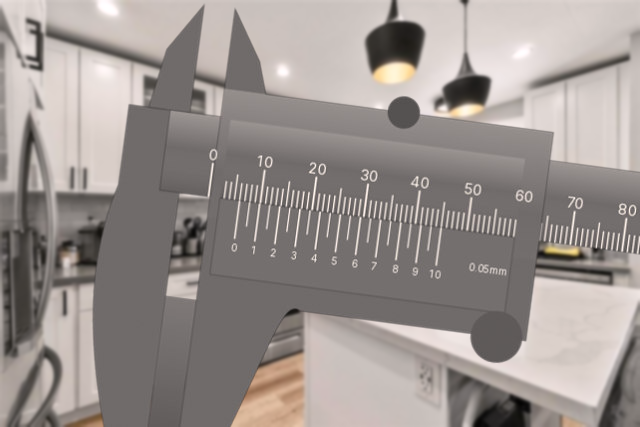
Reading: 6.0; mm
